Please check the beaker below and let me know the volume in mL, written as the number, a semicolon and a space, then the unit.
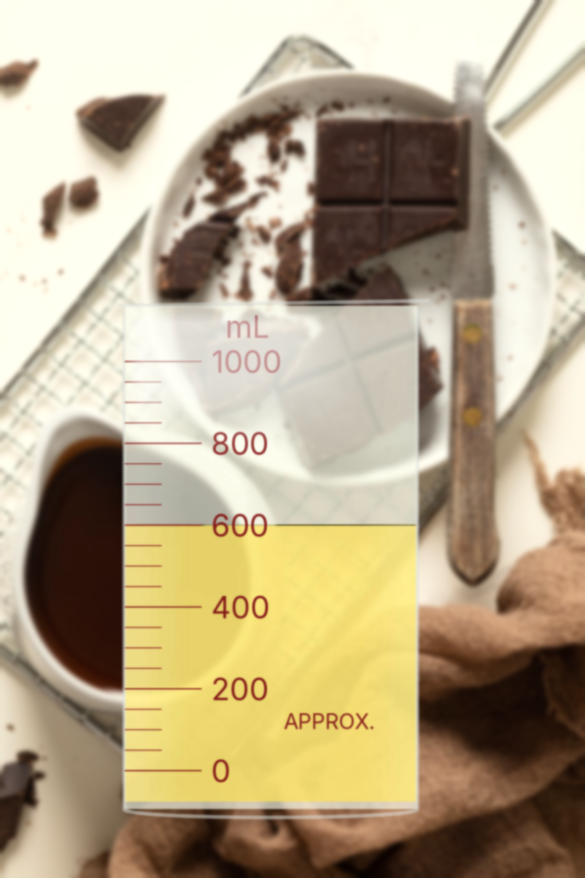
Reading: 600; mL
